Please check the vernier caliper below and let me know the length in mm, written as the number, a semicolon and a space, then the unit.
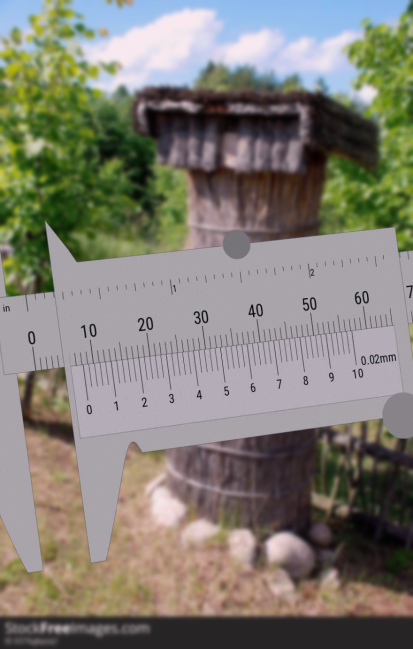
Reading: 8.2; mm
